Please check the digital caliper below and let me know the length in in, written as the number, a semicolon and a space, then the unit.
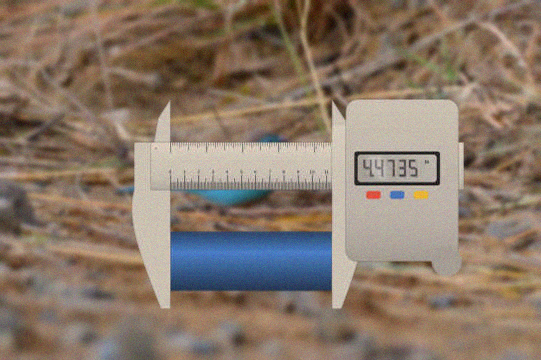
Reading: 4.4735; in
